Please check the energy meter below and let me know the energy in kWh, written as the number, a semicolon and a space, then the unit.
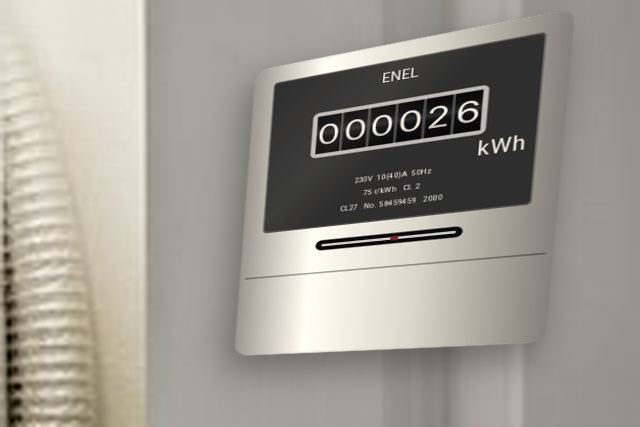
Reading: 26; kWh
